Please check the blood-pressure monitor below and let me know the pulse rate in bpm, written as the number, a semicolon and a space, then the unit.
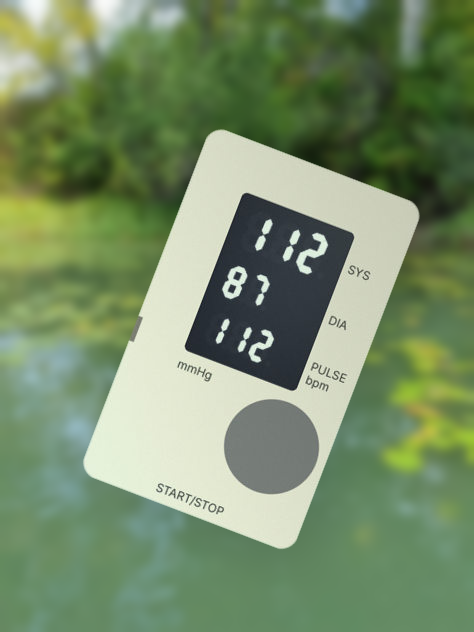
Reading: 112; bpm
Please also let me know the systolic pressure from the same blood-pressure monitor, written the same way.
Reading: 112; mmHg
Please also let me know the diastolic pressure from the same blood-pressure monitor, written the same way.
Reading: 87; mmHg
